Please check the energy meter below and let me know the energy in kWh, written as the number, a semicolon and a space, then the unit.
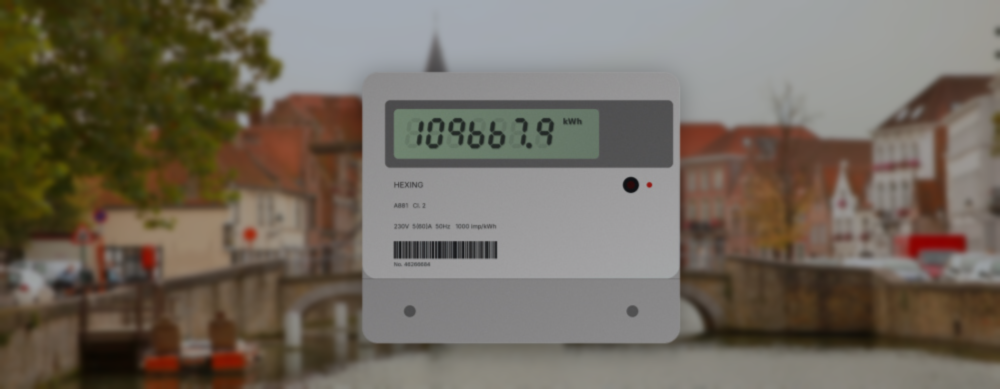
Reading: 109667.9; kWh
